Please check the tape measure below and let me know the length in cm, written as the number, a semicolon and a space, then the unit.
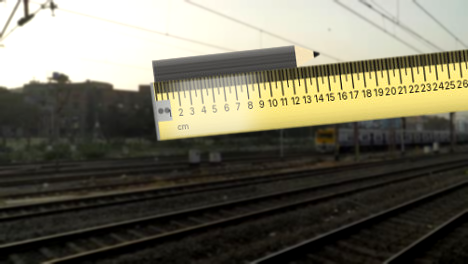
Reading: 14.5; cm
